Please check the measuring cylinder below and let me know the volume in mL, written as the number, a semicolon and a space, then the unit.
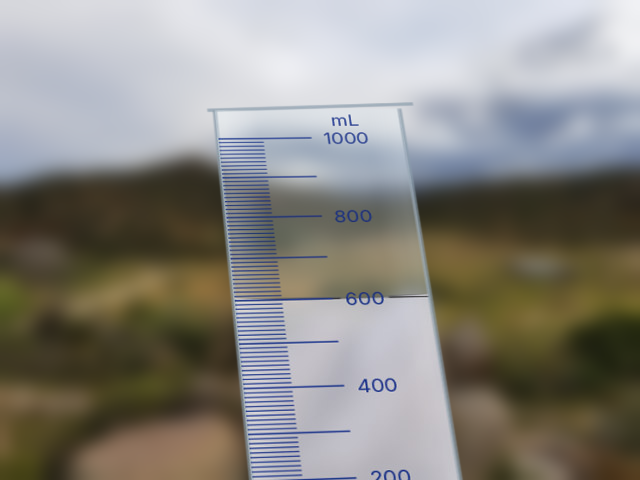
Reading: 600; mL
